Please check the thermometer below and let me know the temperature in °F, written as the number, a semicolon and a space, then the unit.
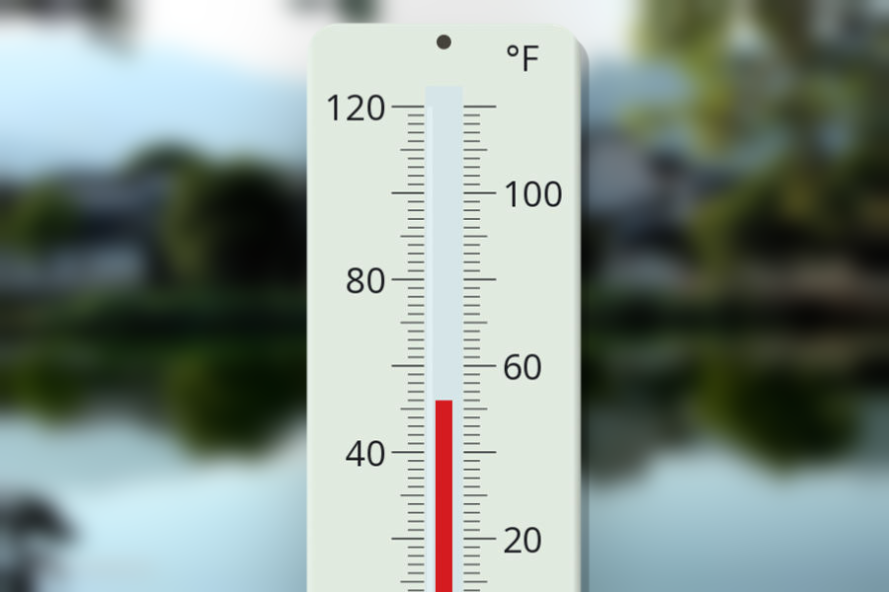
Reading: 52; °F
